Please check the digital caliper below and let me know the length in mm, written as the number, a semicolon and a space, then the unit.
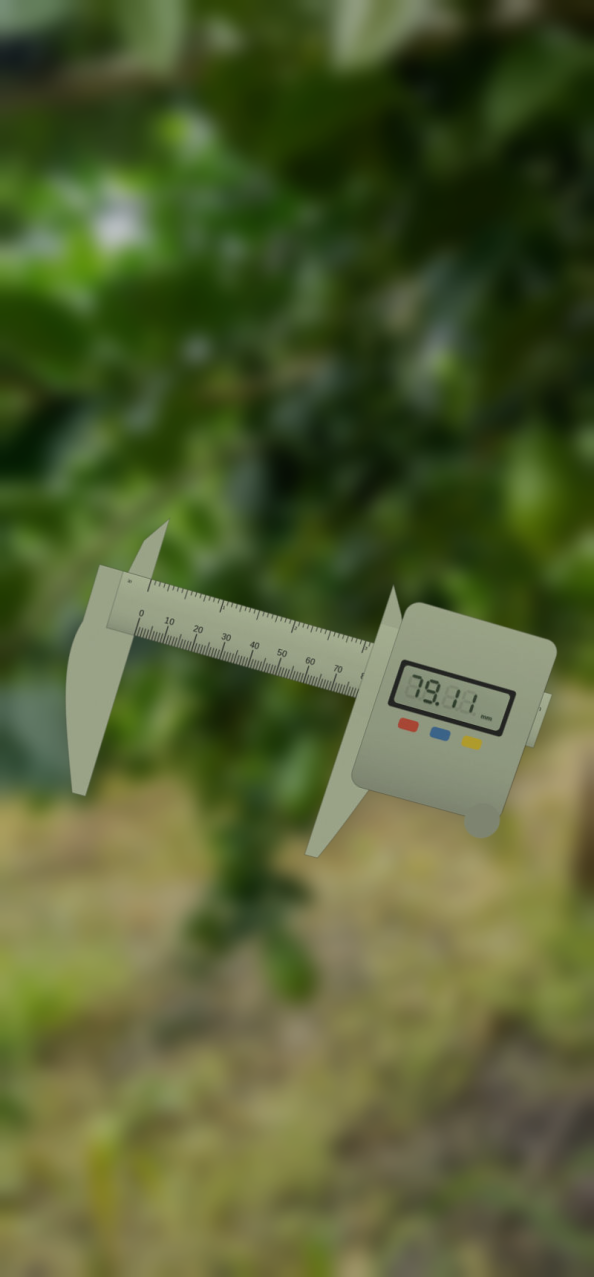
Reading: 79.11; mm
